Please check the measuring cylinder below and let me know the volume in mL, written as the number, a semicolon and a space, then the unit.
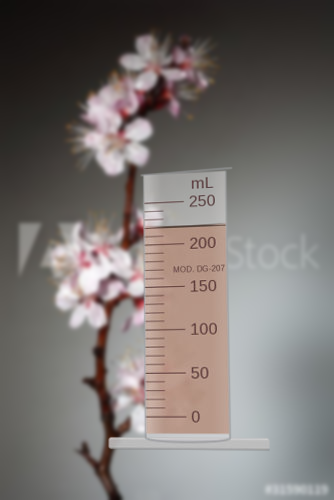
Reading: 220; mL
